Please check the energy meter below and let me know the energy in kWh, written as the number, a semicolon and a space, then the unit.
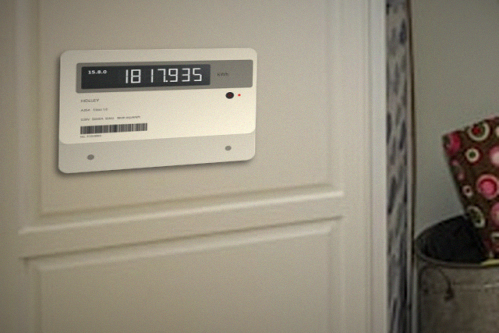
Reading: 1817.935; kWh
